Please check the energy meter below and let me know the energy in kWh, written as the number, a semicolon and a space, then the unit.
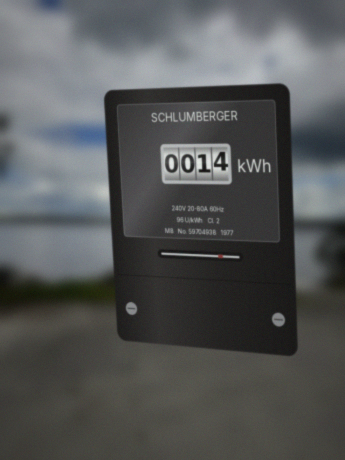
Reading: 14; kWh
